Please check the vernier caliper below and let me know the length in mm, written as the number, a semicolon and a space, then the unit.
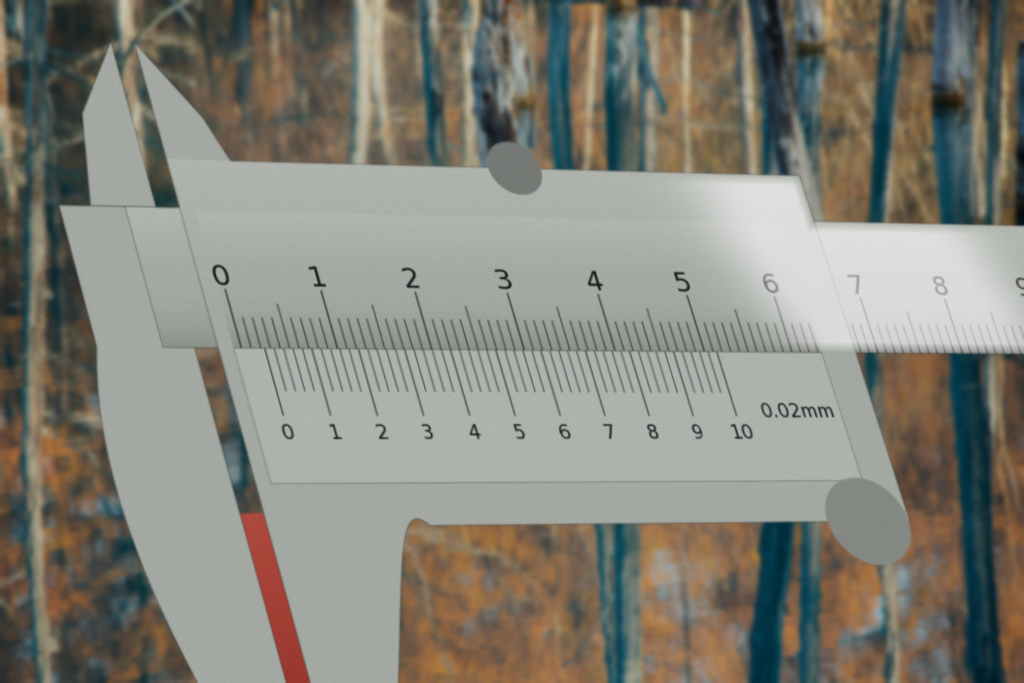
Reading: 2.4; mm
